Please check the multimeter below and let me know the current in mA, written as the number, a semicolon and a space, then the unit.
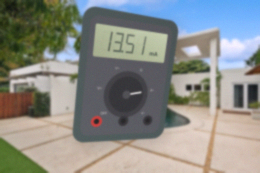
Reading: 13.51; mA
